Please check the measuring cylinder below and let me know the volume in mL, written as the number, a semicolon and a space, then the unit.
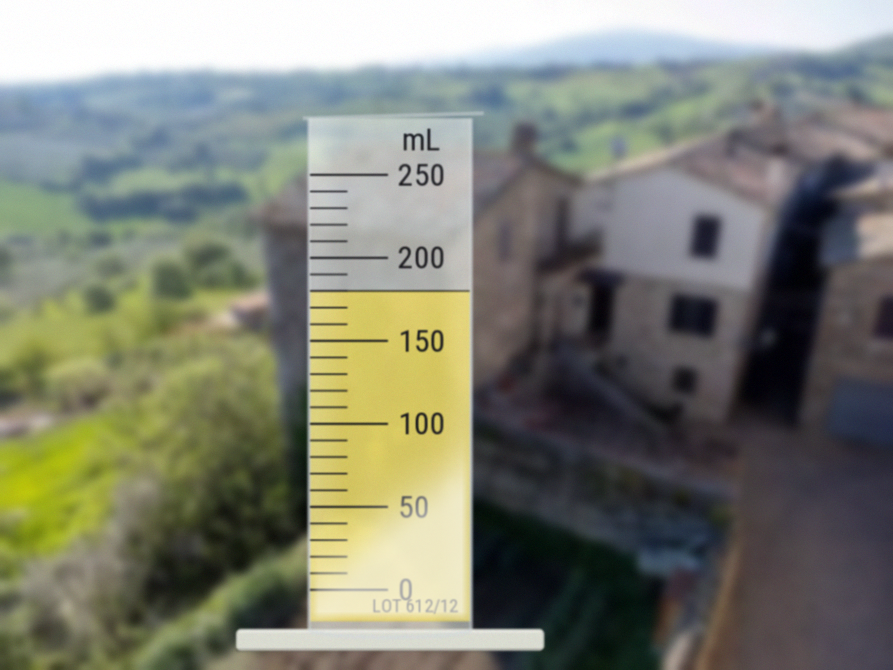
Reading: 180; mL
